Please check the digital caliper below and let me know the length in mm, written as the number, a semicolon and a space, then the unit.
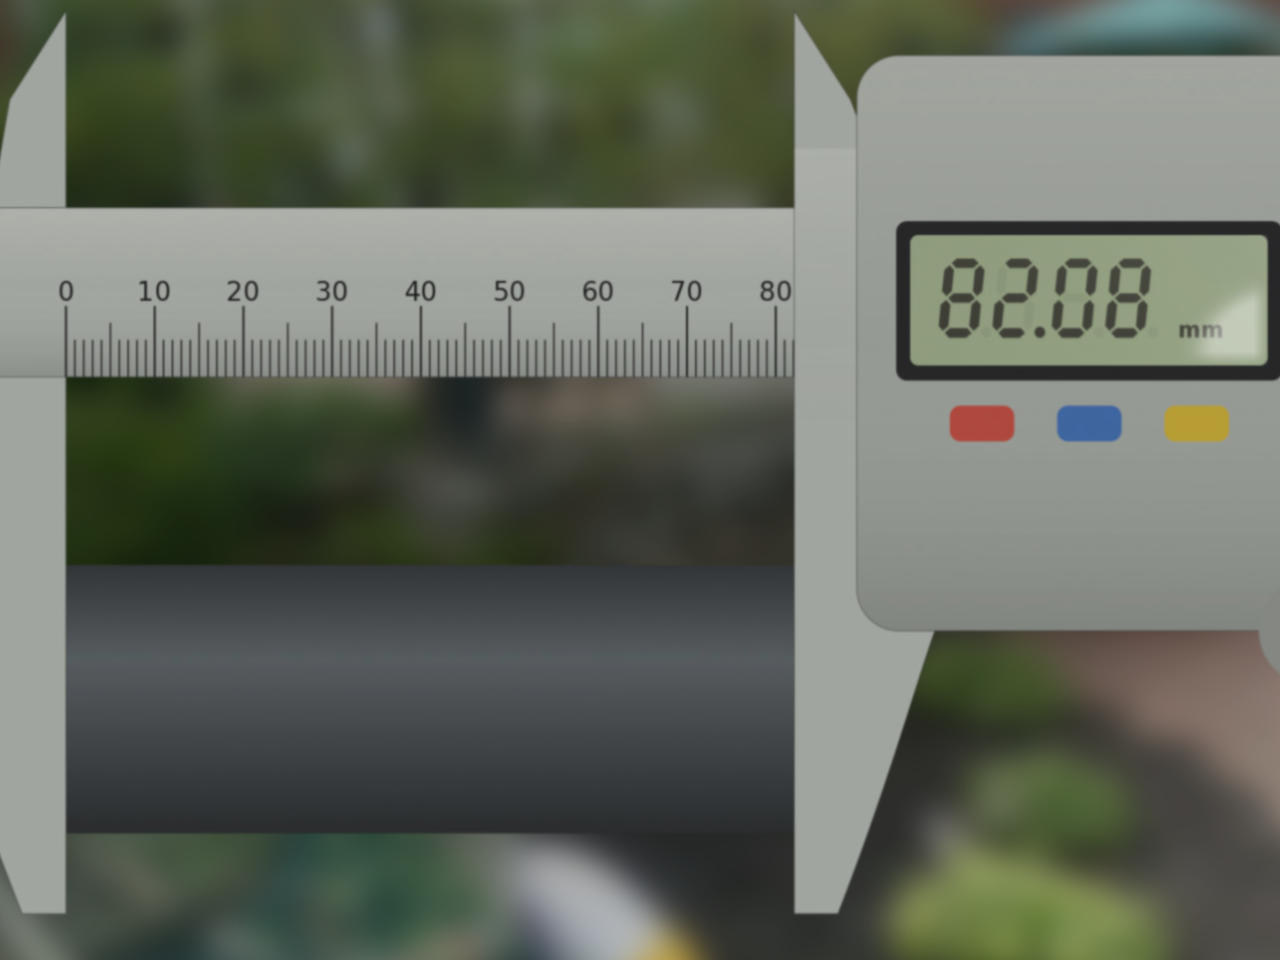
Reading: 82.08; mm
